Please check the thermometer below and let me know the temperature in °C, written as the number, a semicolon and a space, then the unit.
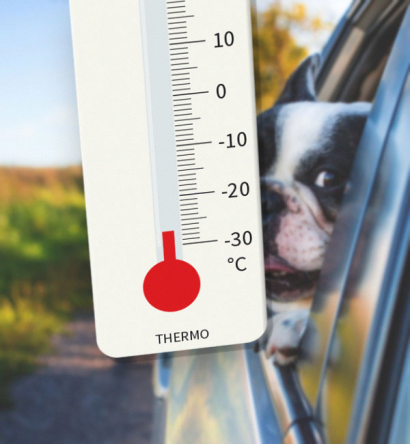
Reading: -27; °C
